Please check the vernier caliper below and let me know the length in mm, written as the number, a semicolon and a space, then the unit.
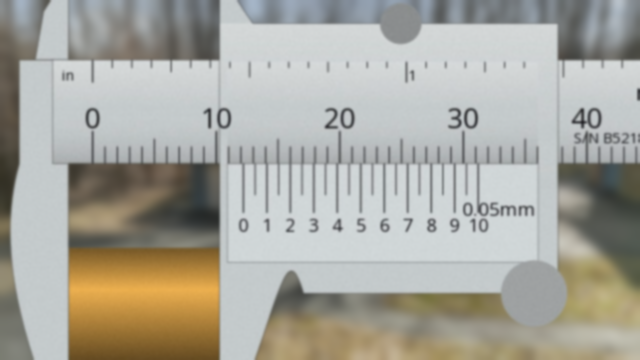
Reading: 12.2; mm
